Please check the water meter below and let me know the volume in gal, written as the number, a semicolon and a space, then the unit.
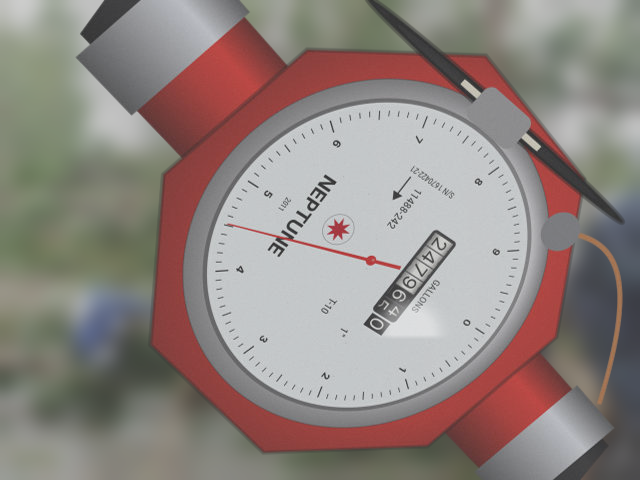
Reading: 2479644.5; gal
